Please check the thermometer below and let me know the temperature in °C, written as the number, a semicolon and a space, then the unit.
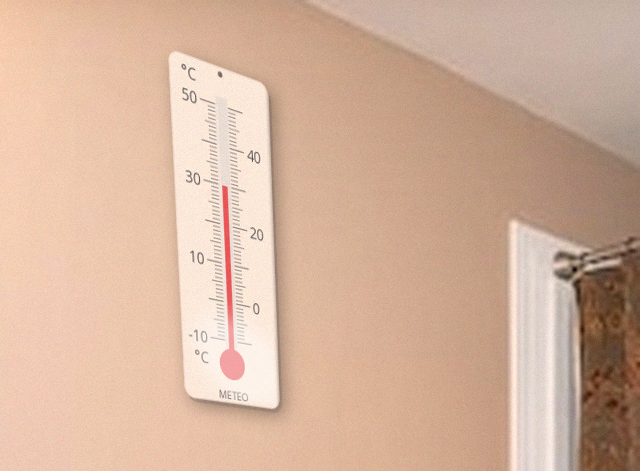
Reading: 30; °C
